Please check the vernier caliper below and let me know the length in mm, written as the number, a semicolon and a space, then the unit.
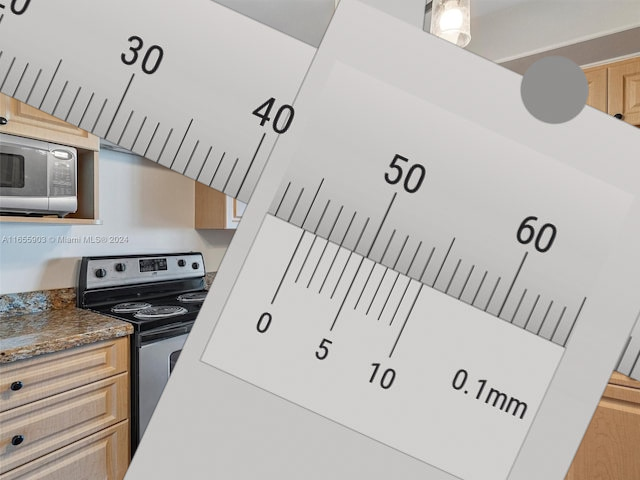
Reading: 45.3; mm
